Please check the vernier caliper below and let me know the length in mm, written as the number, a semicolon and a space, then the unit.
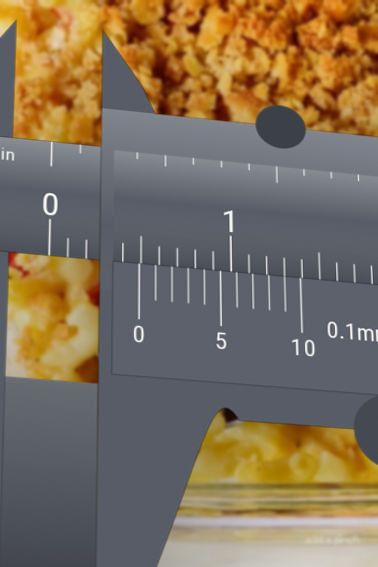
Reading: 4.9; mm
